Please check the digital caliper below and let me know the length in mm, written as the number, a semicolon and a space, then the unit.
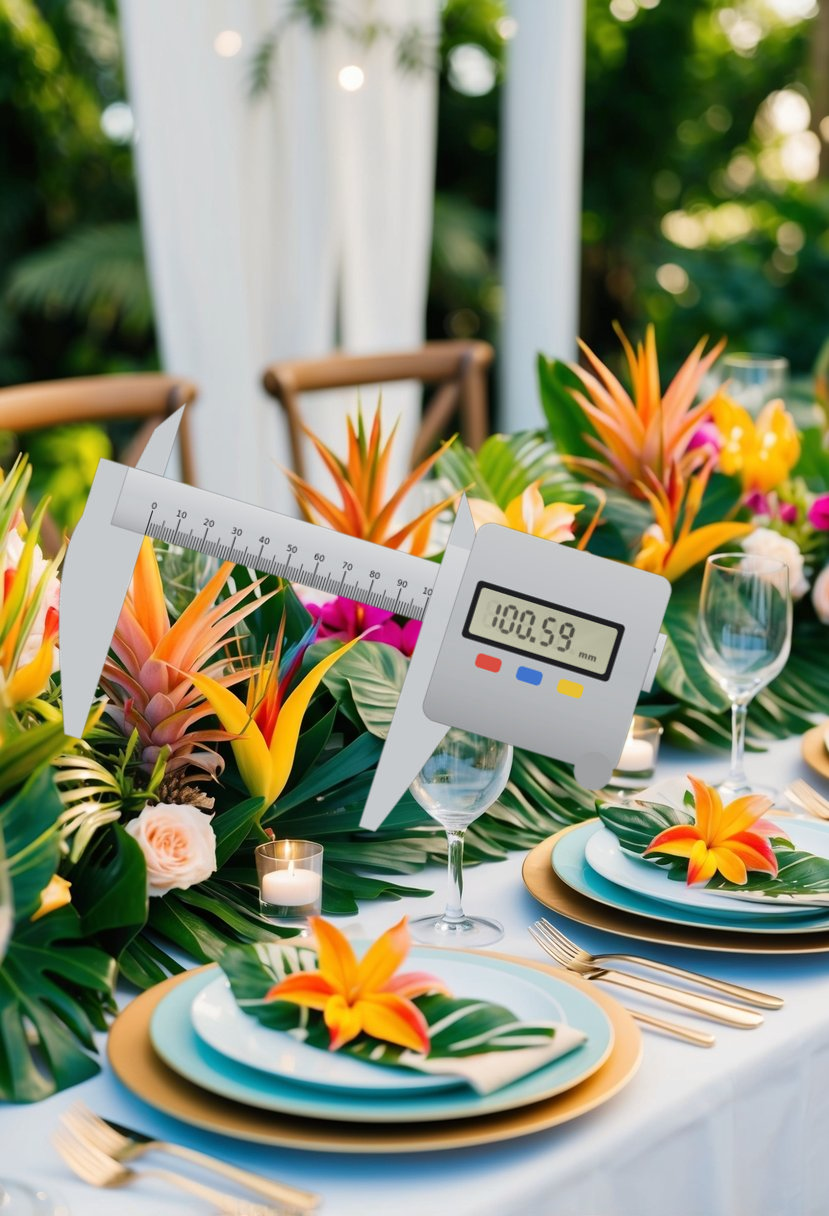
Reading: 100.59; mm
